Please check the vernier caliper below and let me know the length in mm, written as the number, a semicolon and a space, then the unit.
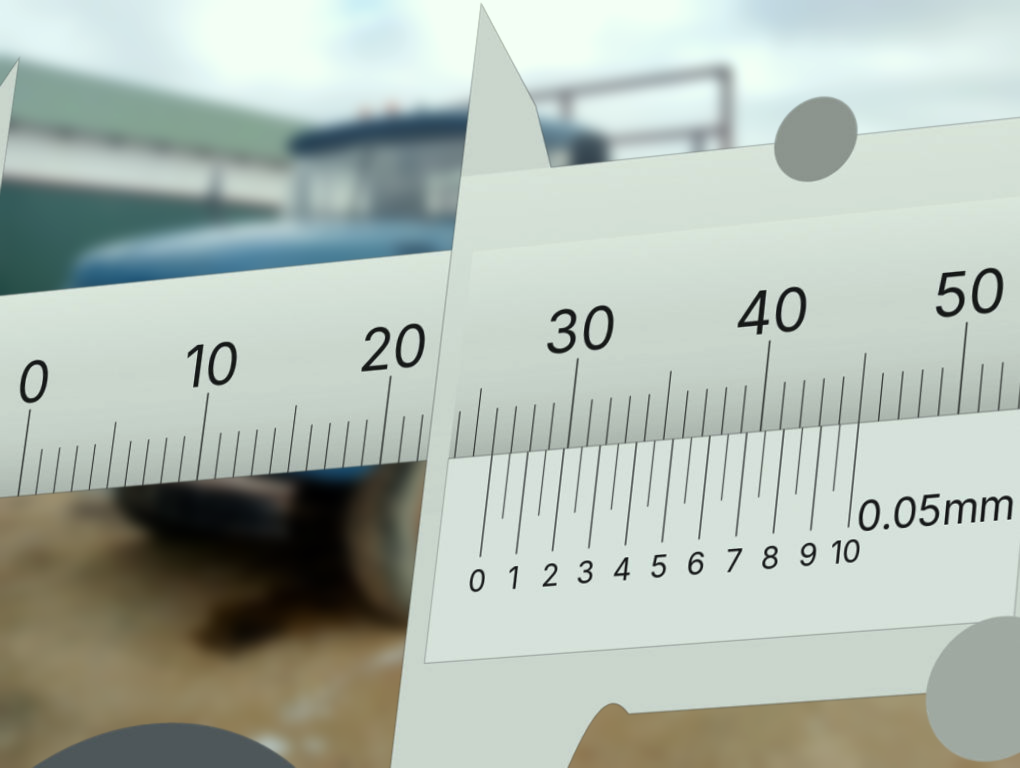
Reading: 26.0; mm
